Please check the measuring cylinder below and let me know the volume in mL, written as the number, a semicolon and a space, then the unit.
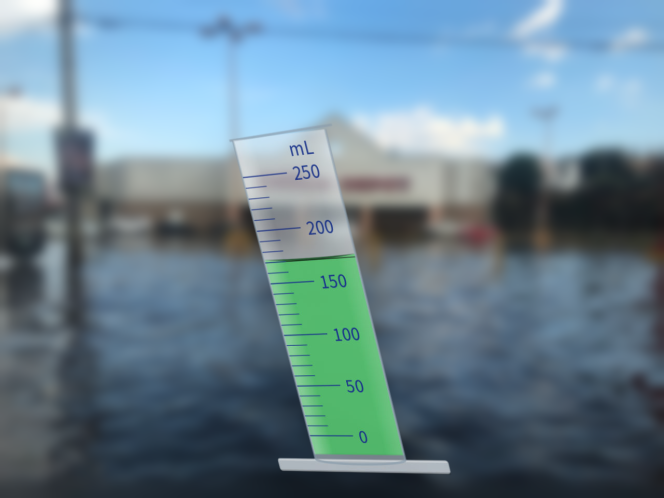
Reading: 170; mL
